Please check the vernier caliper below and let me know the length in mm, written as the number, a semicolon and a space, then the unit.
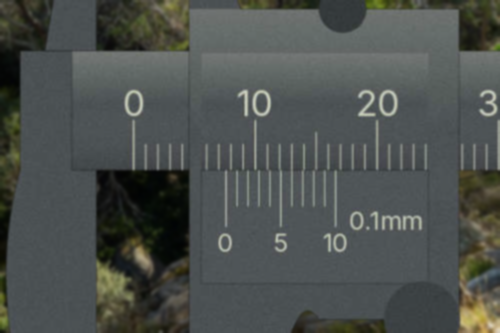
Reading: 7.6; mm
